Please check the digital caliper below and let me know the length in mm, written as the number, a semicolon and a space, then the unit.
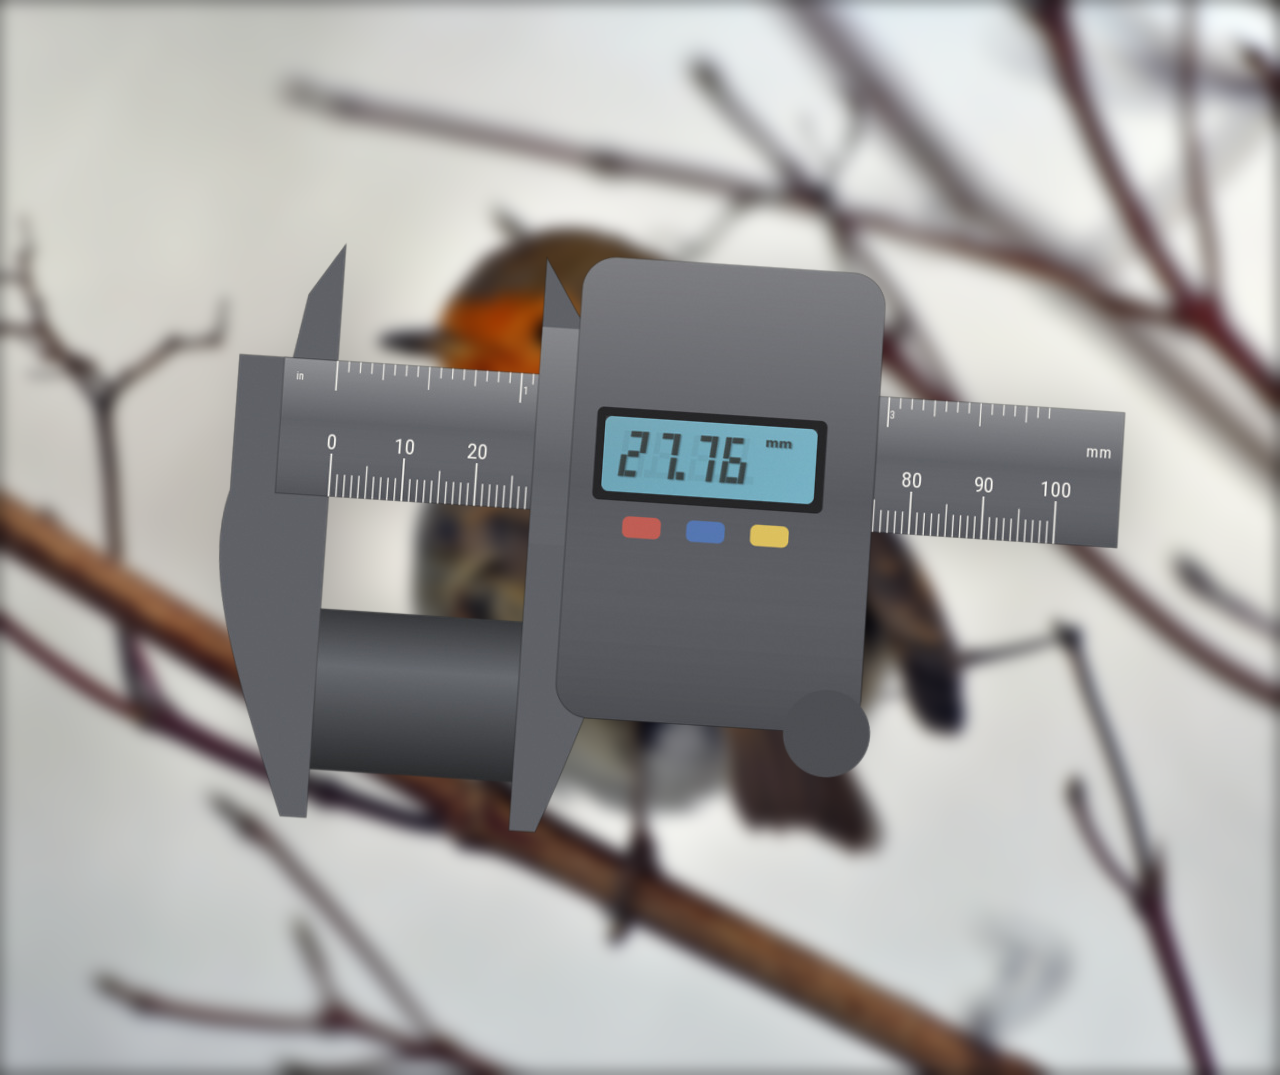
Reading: 27.76; mm
